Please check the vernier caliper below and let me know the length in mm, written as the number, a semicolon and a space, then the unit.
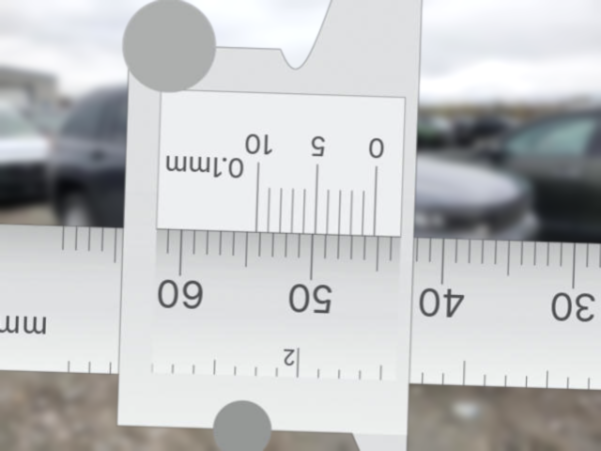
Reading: 45.3; mm
